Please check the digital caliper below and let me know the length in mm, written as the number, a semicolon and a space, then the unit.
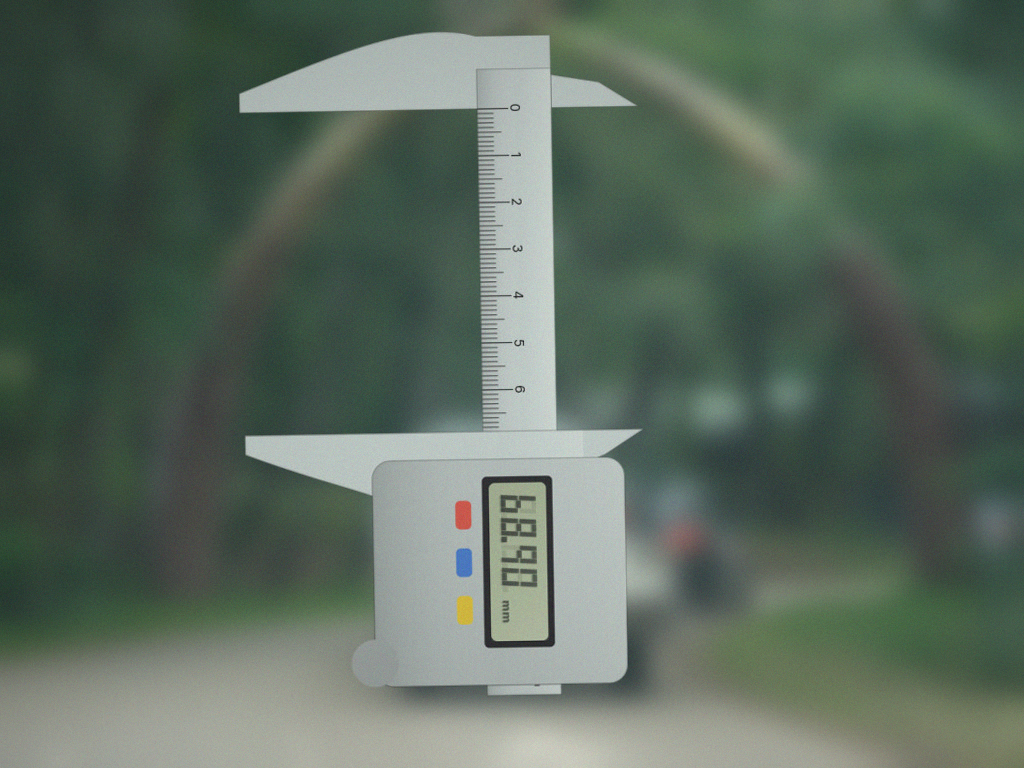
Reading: 68.90; mm
